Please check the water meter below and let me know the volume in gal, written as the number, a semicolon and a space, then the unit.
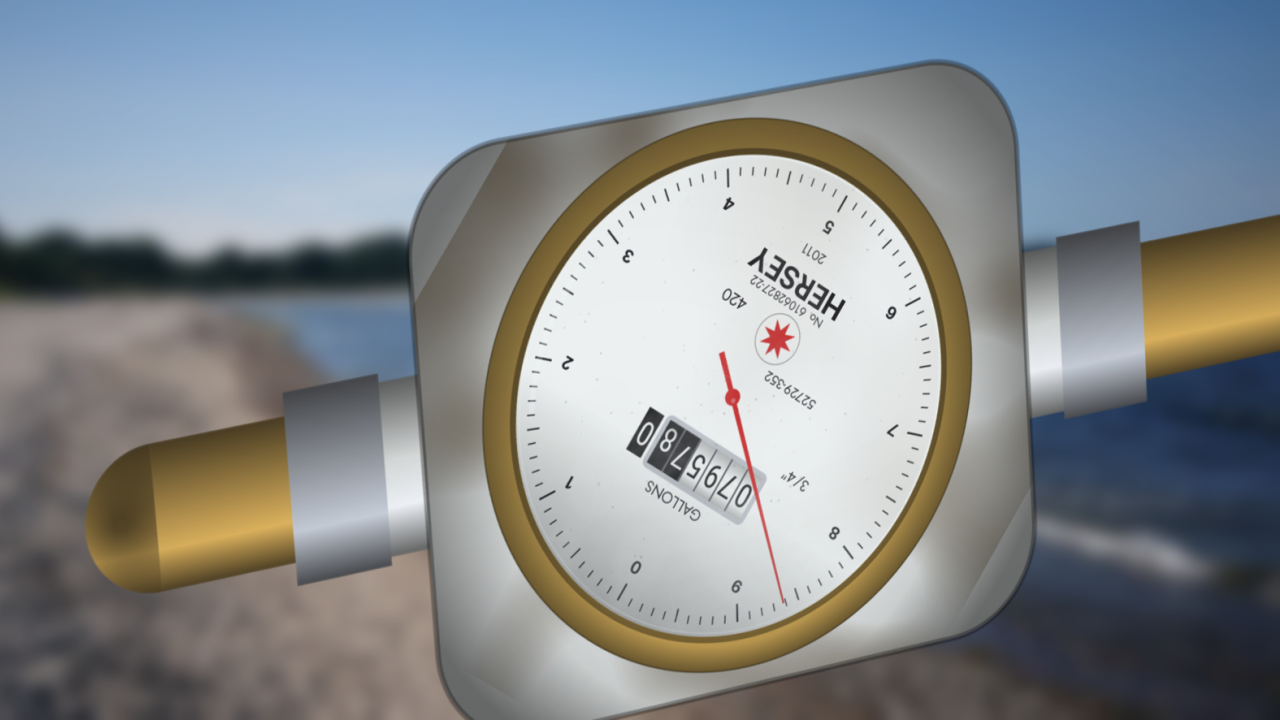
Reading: 795778.6; gal
